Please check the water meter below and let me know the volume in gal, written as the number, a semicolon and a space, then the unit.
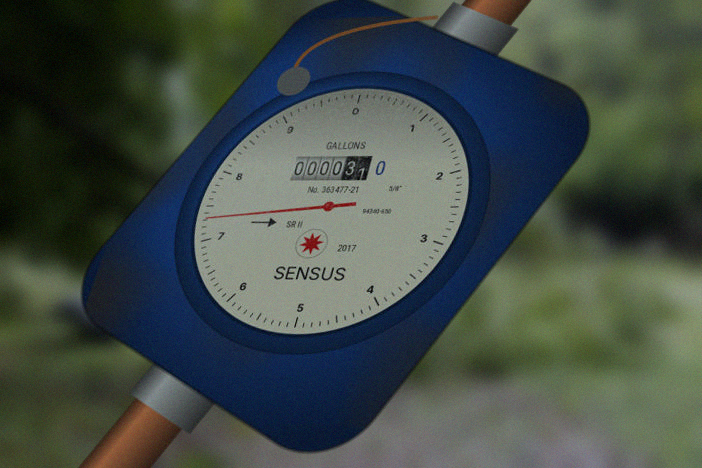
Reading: 307.3; gal
